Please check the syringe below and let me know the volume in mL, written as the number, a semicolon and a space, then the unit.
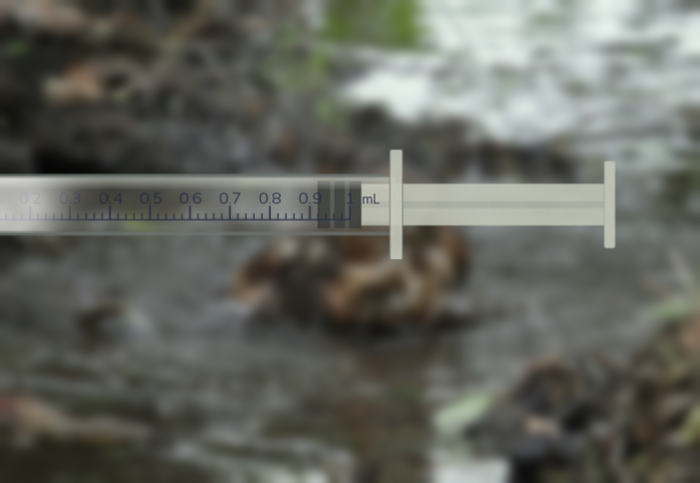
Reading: 0.92; mL
